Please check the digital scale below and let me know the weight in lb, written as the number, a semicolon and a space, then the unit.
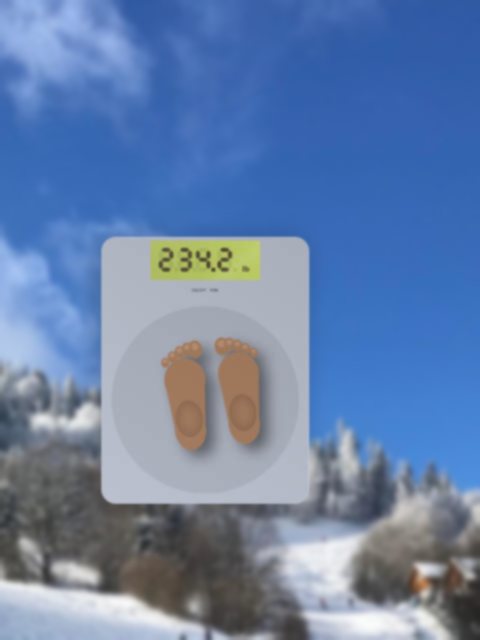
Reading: 234.2; lb
